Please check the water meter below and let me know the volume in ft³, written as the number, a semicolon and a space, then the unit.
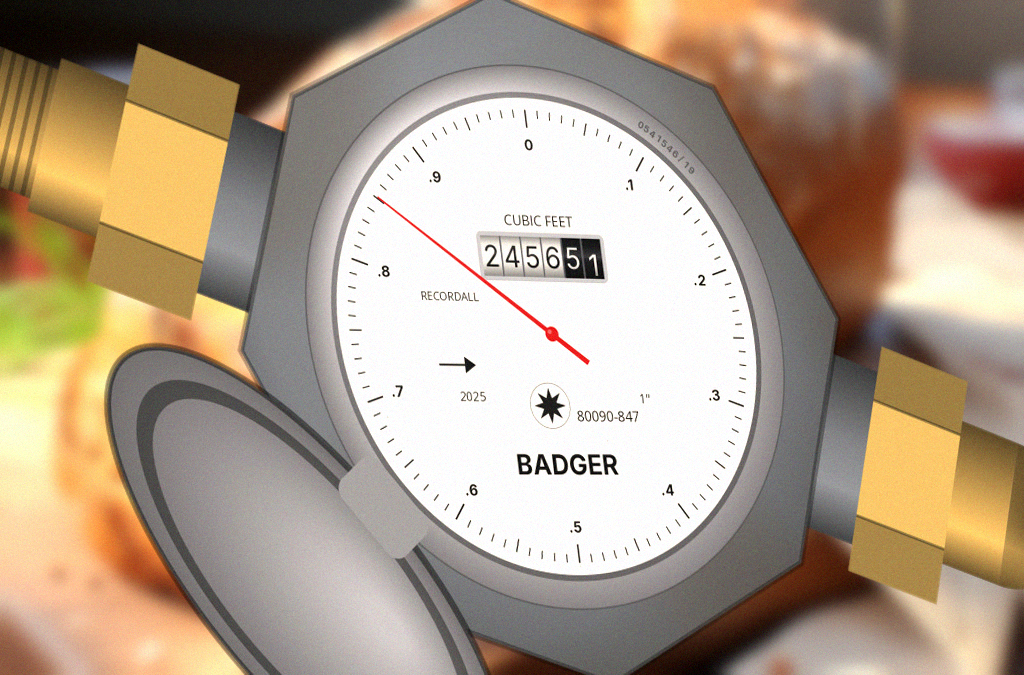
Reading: 245650.85; ft³
